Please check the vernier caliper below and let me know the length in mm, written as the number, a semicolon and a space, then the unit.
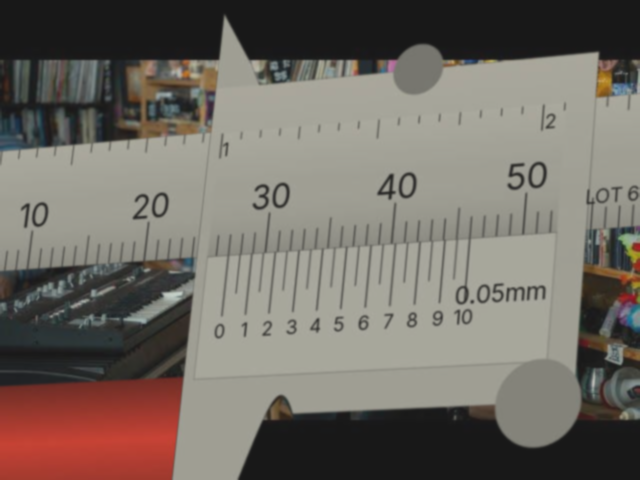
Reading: 27.0; mm
